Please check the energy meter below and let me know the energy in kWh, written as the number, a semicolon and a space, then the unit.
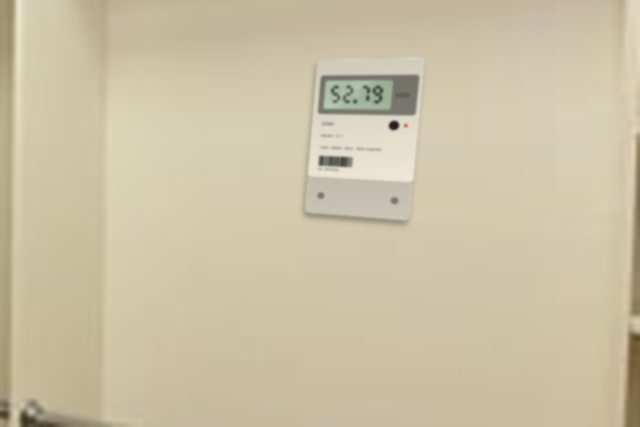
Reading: 52.79; kWh
